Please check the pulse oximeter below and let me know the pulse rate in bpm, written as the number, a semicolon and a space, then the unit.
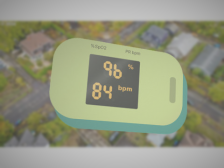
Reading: 84; bpm
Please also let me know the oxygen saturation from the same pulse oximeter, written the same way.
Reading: 96; %
